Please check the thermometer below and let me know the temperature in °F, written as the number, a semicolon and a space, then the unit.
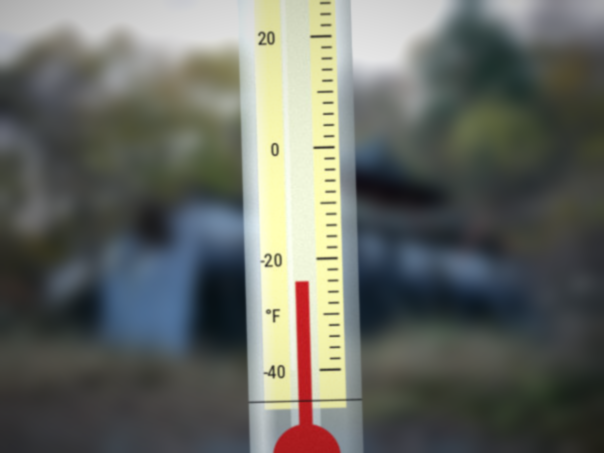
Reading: -24; °F
